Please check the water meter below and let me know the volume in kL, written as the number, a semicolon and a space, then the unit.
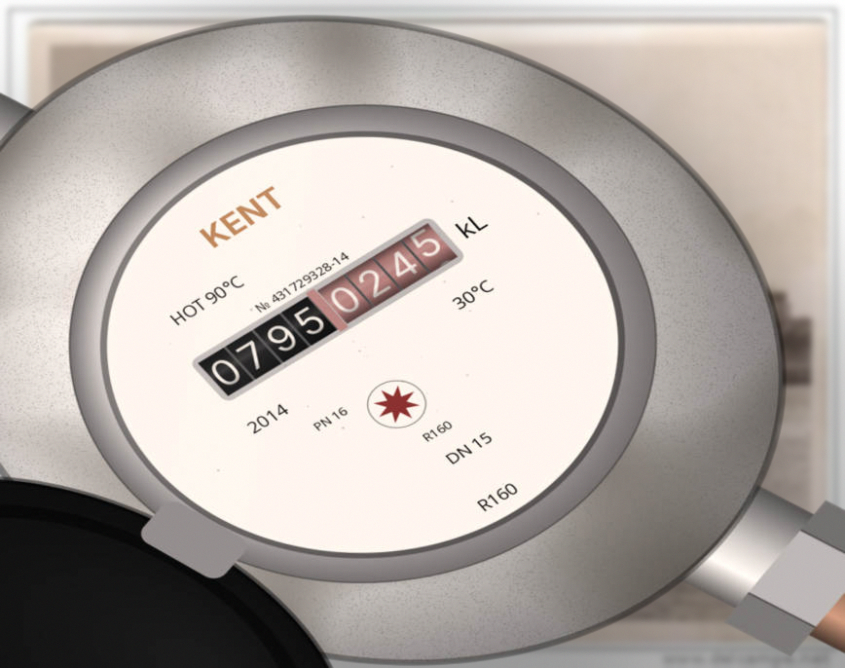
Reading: 795.0245; kL
